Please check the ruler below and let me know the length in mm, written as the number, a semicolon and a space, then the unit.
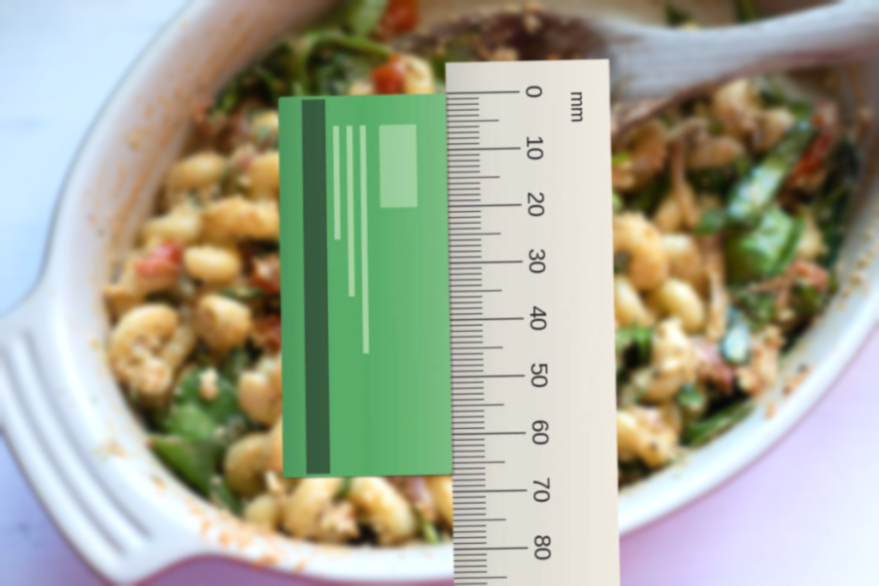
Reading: 67; mm
